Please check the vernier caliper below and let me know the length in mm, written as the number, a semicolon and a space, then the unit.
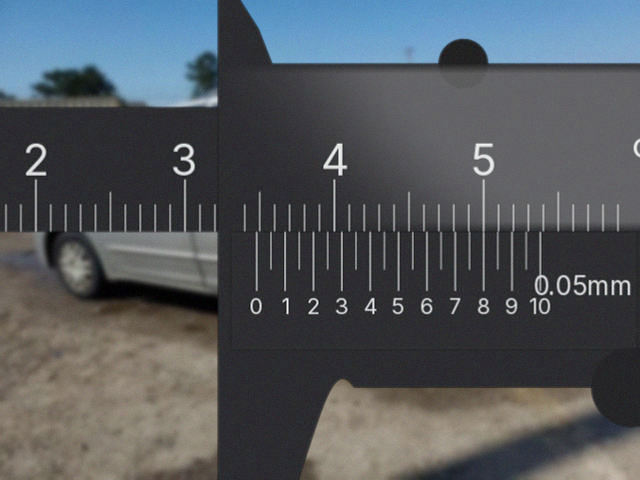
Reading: 34.8; mm
